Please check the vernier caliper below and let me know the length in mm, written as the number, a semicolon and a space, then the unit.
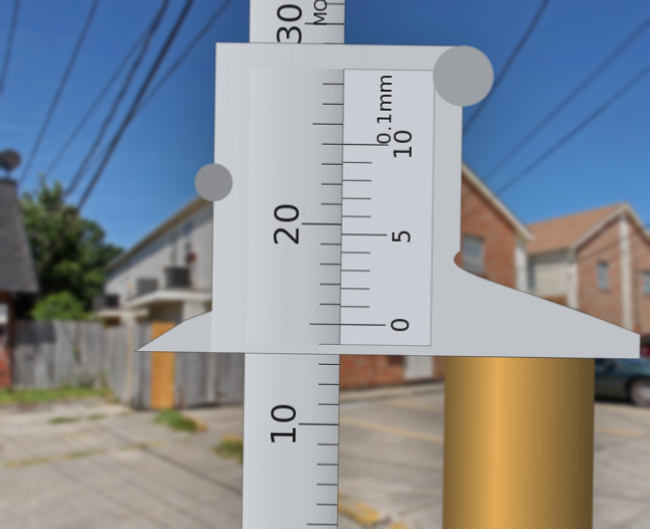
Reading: 15.0; mm
